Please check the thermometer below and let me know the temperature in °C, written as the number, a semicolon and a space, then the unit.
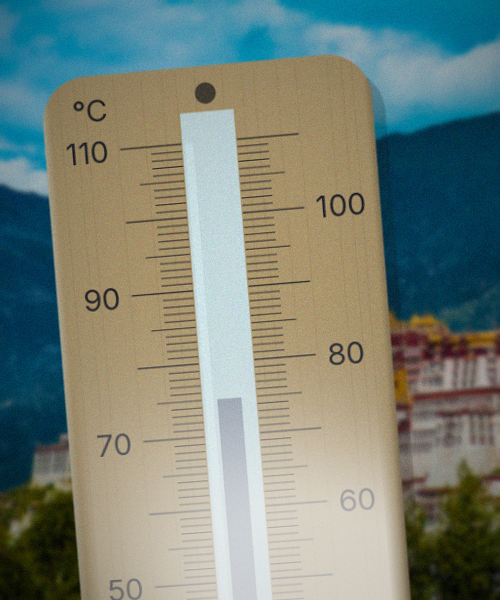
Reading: 75; °C
